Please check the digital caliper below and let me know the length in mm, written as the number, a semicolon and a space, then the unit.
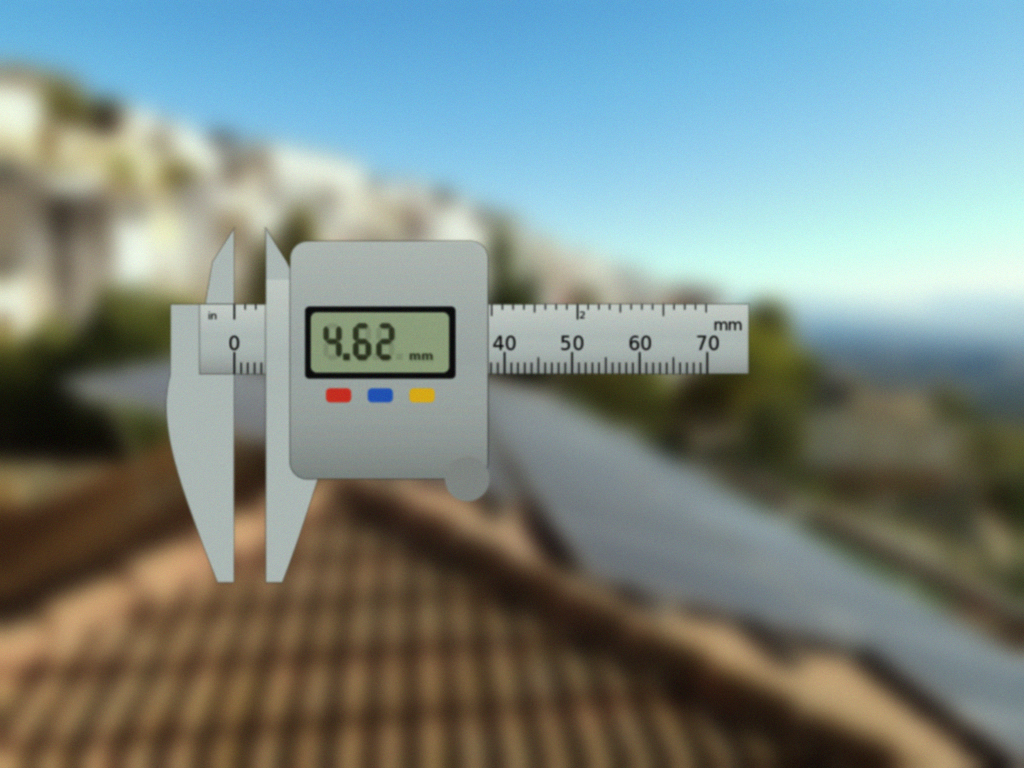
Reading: 4.62; mm
